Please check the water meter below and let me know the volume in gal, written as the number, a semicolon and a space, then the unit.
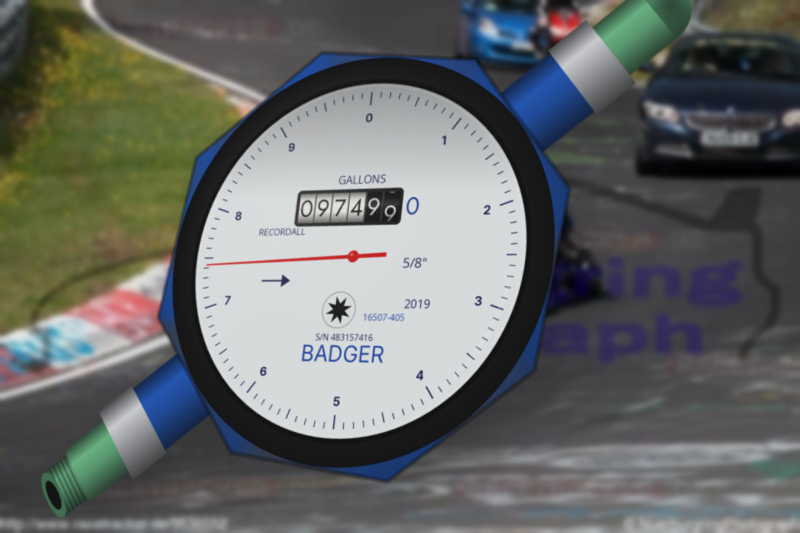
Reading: 974987.4; gal
